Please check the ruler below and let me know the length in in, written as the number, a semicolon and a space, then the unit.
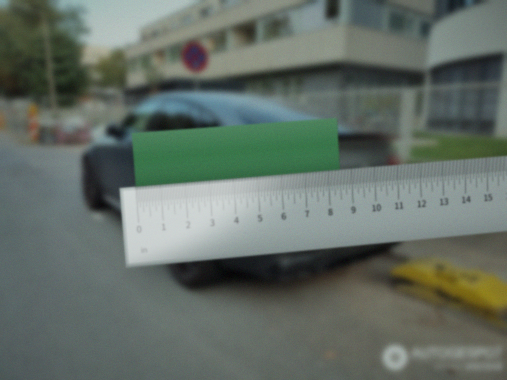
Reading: 8.5; in
